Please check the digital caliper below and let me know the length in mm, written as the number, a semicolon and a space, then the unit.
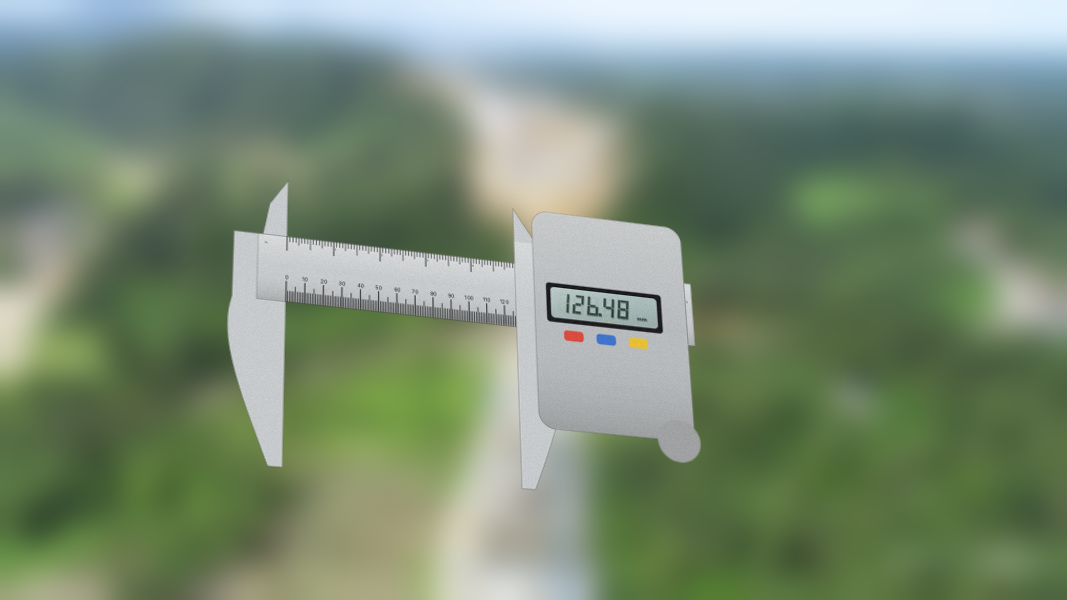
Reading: 126.48; mm
